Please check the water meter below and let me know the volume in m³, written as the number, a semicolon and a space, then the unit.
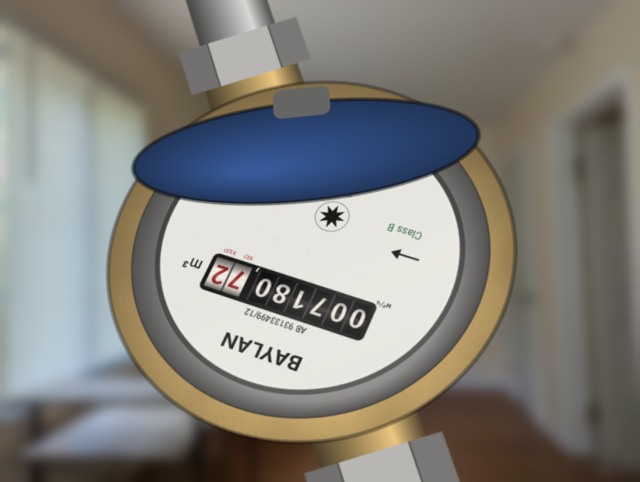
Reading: 7180.72; m³
